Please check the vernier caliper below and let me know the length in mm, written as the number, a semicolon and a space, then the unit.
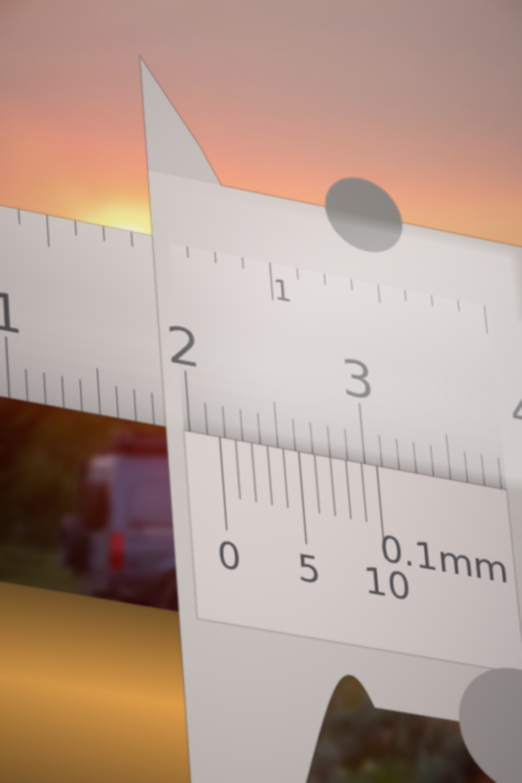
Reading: 21.7; mm
